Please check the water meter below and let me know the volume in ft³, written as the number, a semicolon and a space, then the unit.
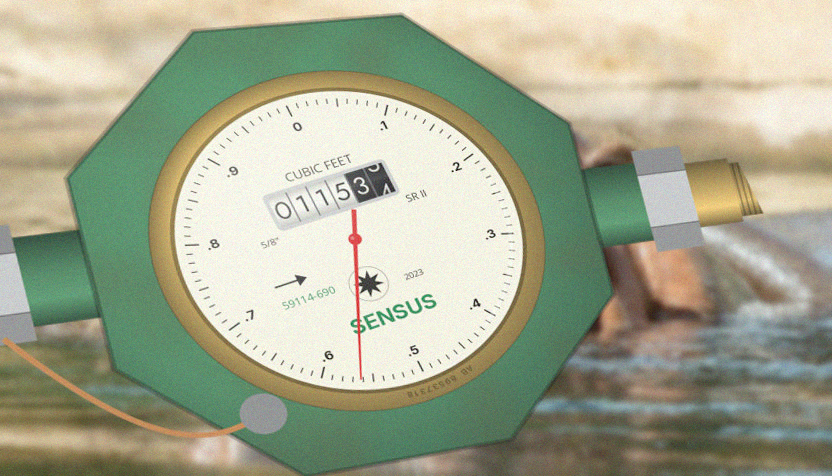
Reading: 11533.56; ft³
